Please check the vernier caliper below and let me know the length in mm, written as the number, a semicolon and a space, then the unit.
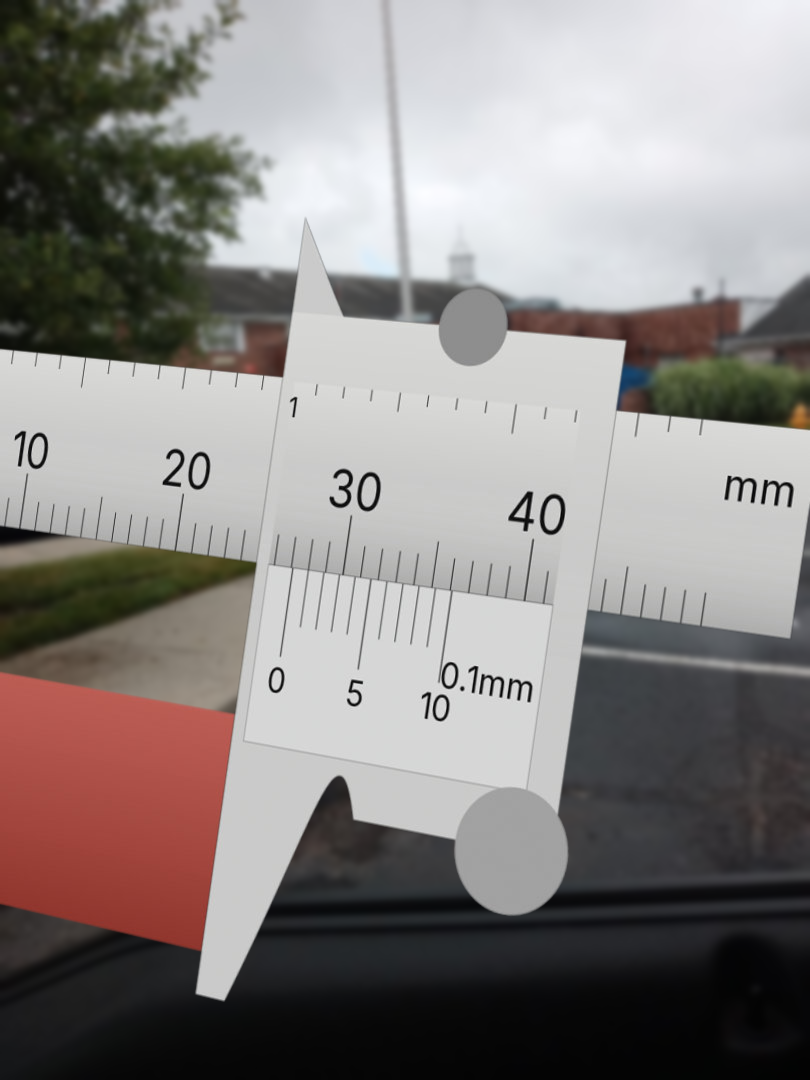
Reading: 27.1; mm
